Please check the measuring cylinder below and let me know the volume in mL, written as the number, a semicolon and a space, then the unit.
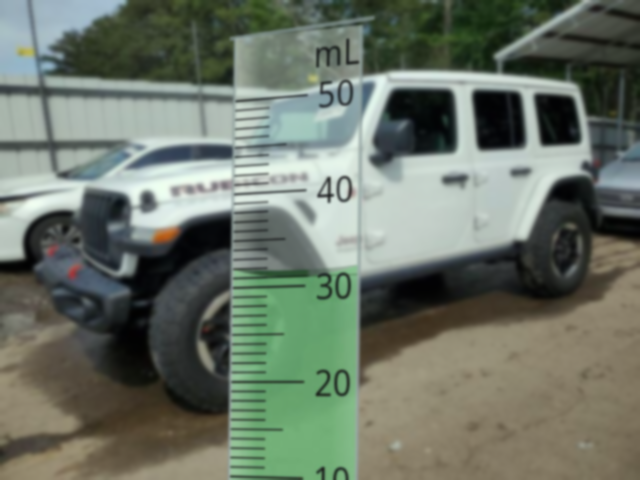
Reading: 31; mL
